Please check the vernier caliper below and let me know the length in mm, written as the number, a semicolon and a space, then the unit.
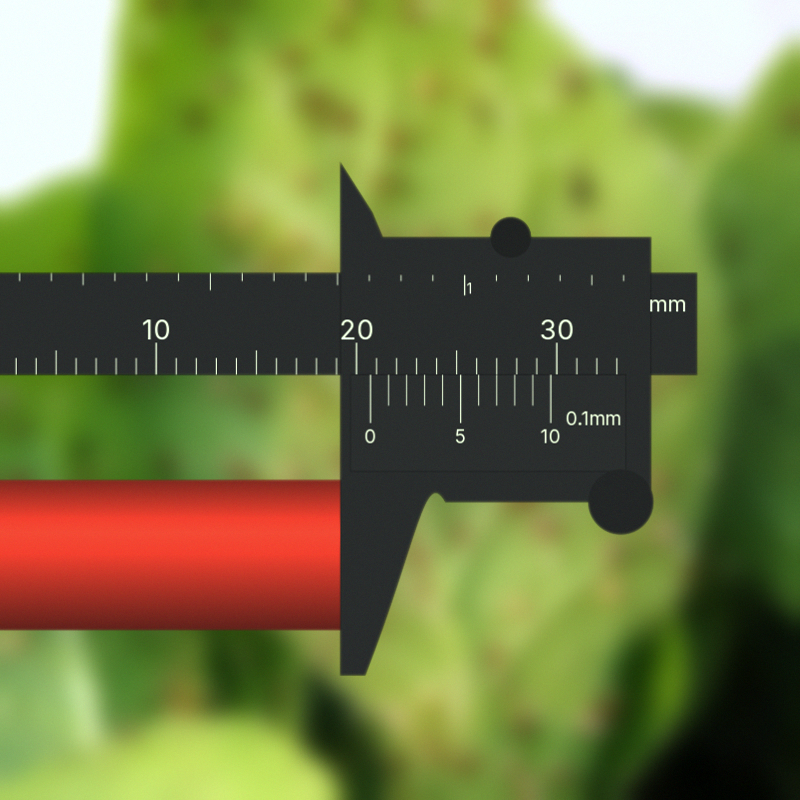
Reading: 20.7; mm
